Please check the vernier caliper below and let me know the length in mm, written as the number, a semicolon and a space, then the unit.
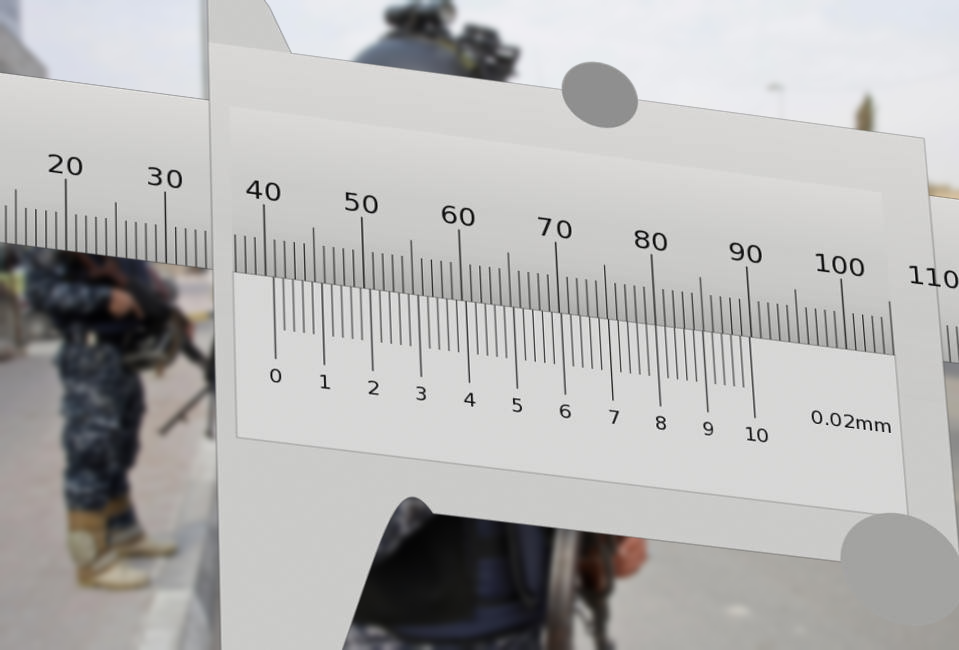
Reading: 40.8; mm
